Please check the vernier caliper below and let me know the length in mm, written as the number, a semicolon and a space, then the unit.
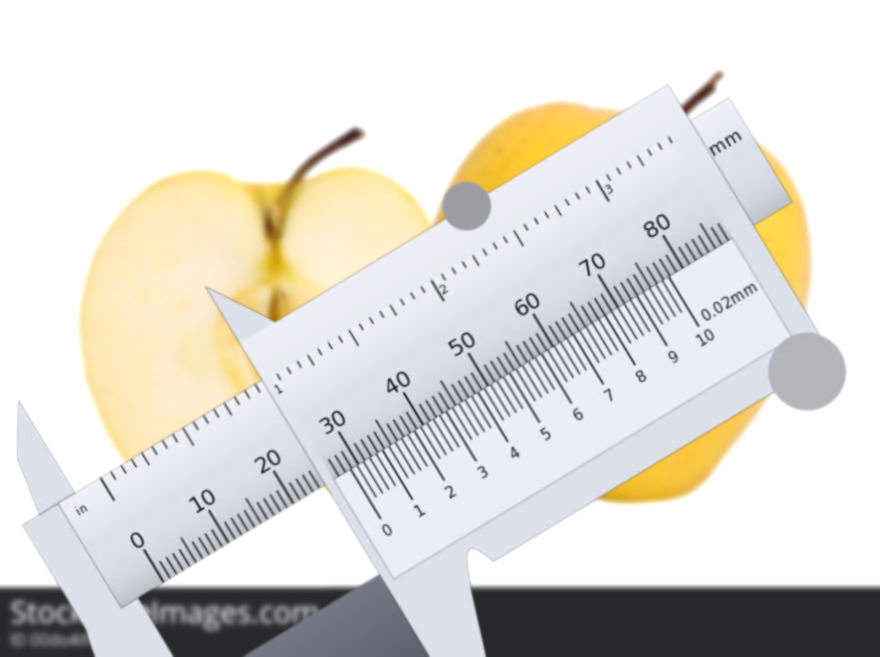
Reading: 28.8; mm
